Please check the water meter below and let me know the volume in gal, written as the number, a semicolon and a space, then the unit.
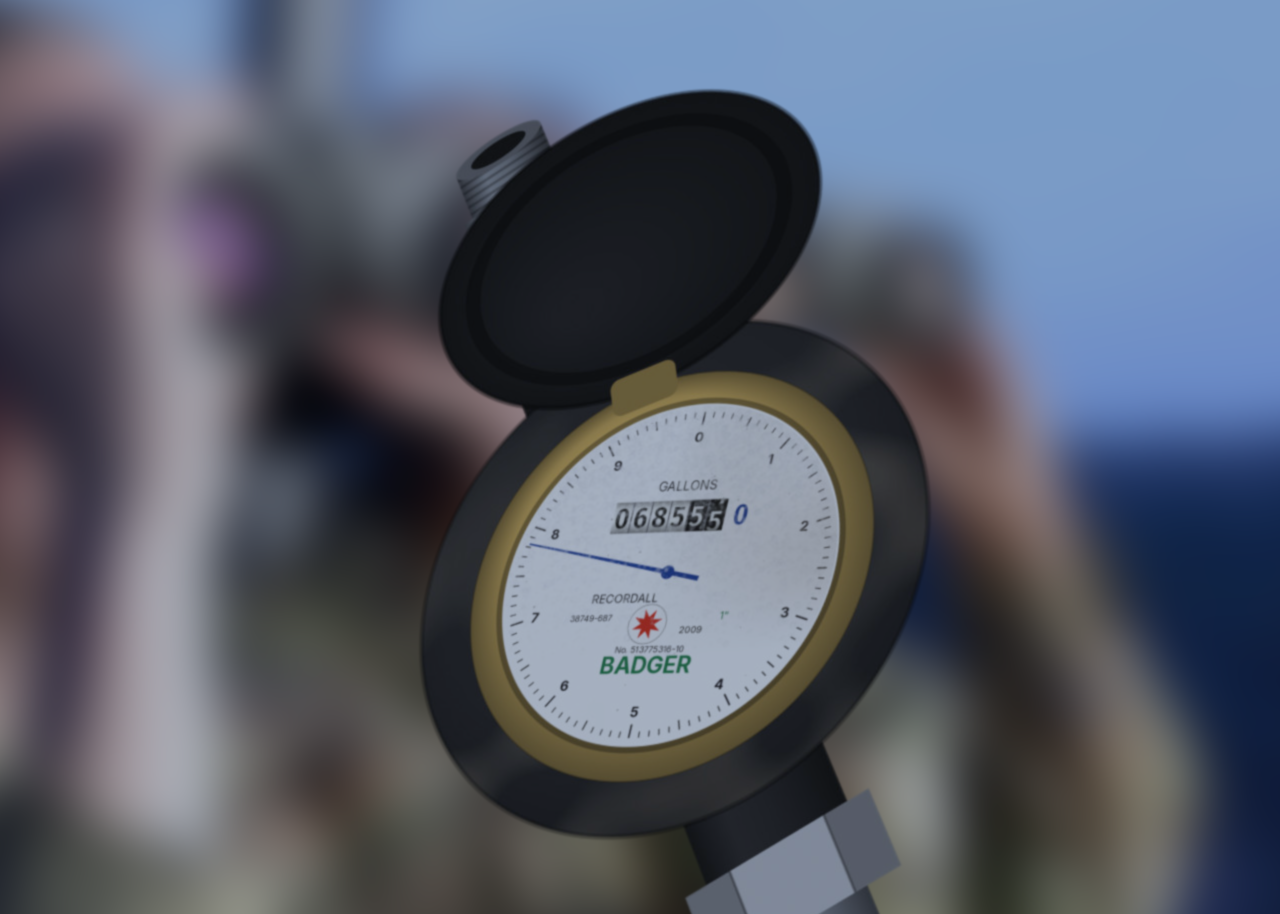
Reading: 685547.8; gal
